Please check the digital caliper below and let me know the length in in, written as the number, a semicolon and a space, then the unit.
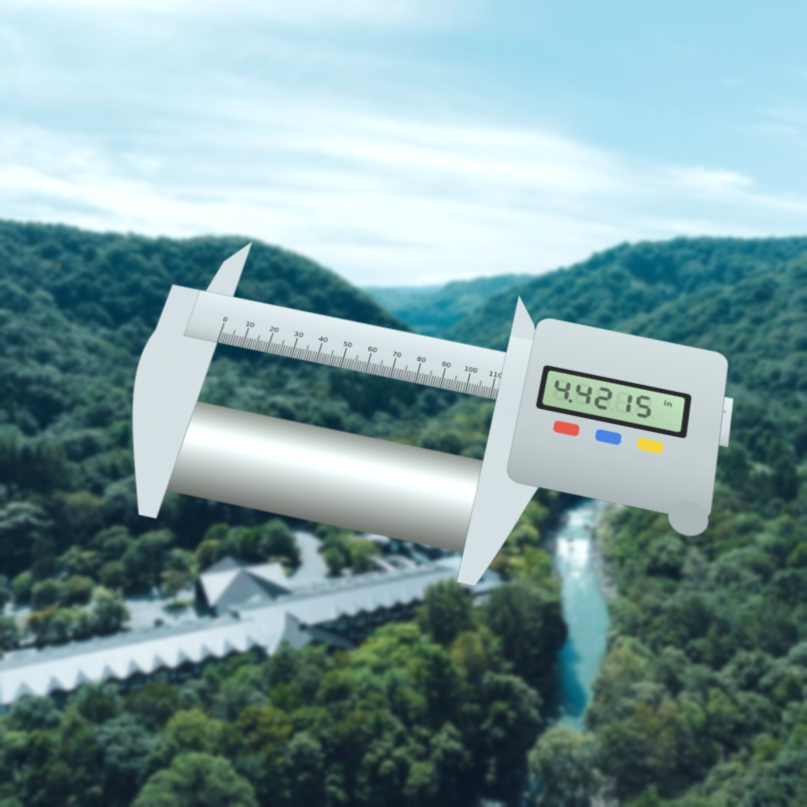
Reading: 4.4215; in
